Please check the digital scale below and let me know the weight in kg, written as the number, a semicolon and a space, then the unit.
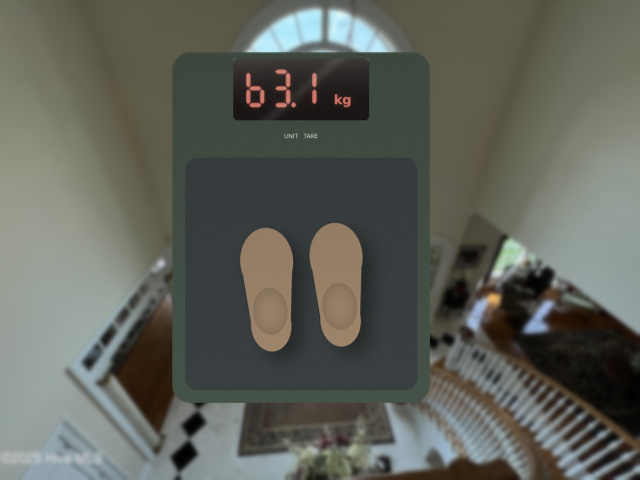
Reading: 63.1; kg
